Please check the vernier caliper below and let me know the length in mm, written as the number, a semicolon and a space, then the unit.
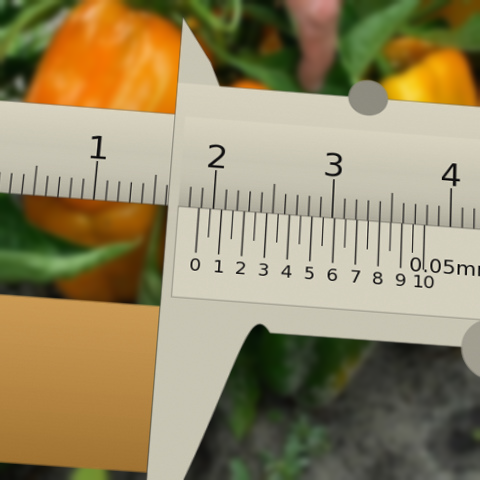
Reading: 18.8; mm
